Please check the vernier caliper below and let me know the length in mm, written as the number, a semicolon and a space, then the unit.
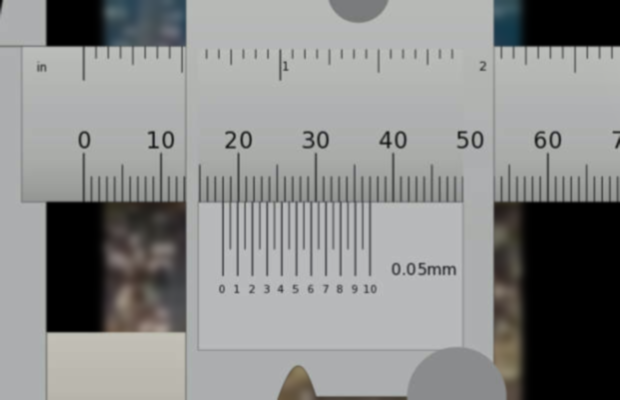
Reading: 18.0; mm
